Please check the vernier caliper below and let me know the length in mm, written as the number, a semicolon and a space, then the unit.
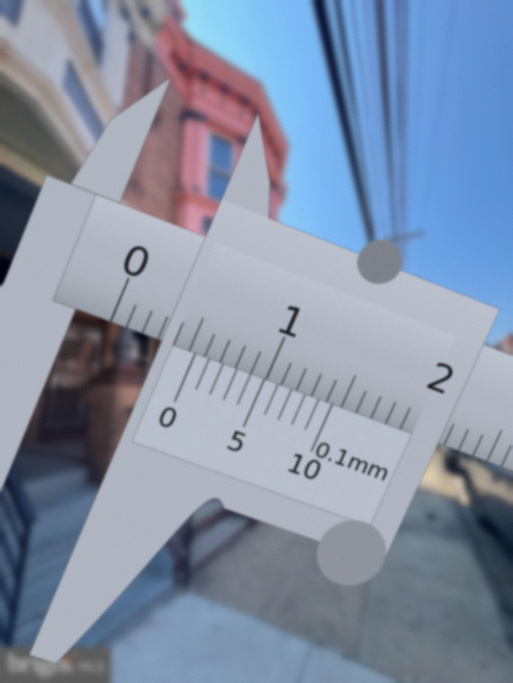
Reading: 5.4; mm
